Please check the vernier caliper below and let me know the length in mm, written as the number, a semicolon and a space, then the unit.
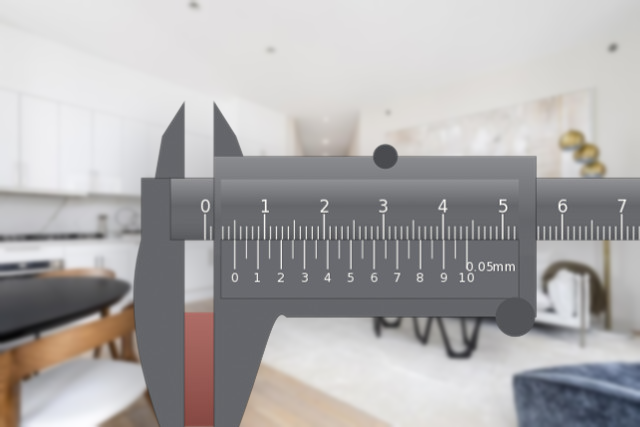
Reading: 5.0; mm
